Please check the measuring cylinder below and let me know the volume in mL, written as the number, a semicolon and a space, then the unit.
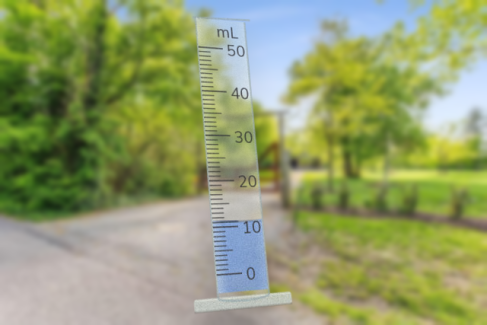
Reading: 11; mL
